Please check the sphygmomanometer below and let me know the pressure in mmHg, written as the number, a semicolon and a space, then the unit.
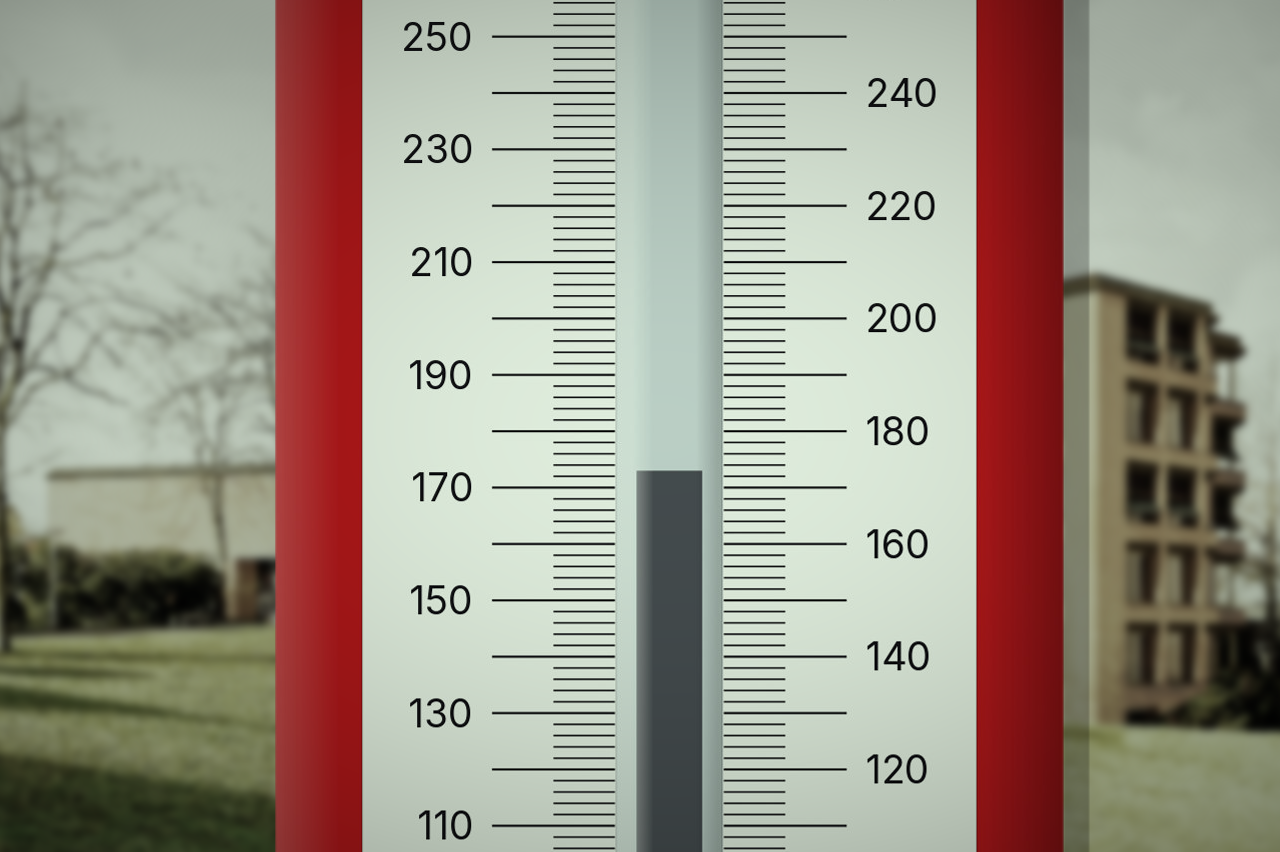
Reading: 173; mmHg
